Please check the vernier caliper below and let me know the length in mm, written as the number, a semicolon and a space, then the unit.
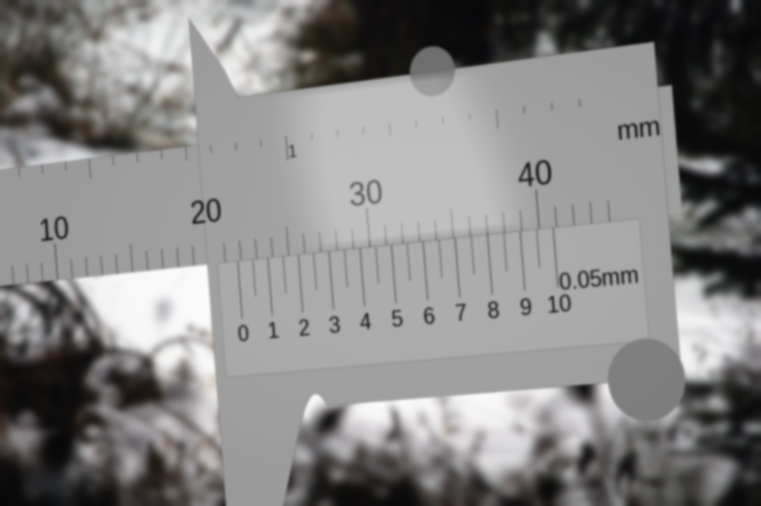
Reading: 21.8; mm
